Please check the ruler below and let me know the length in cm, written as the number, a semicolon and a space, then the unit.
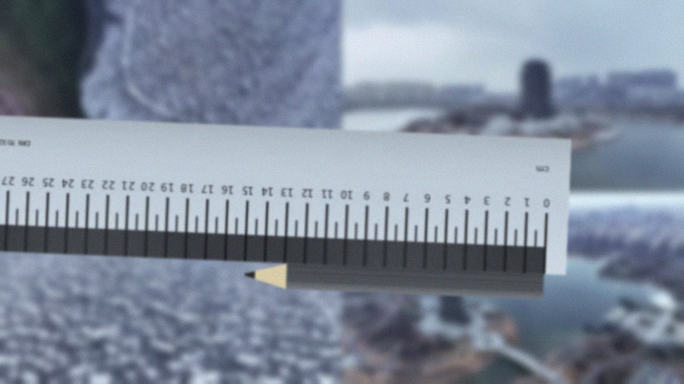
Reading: 15; cm
